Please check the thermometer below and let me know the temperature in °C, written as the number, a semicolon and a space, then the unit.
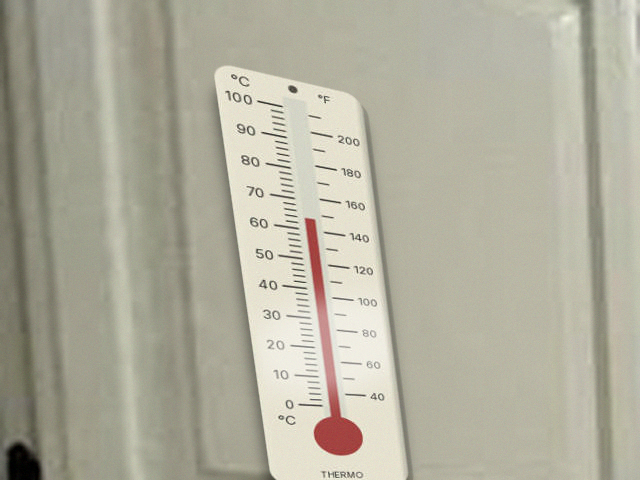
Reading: 64; °C
